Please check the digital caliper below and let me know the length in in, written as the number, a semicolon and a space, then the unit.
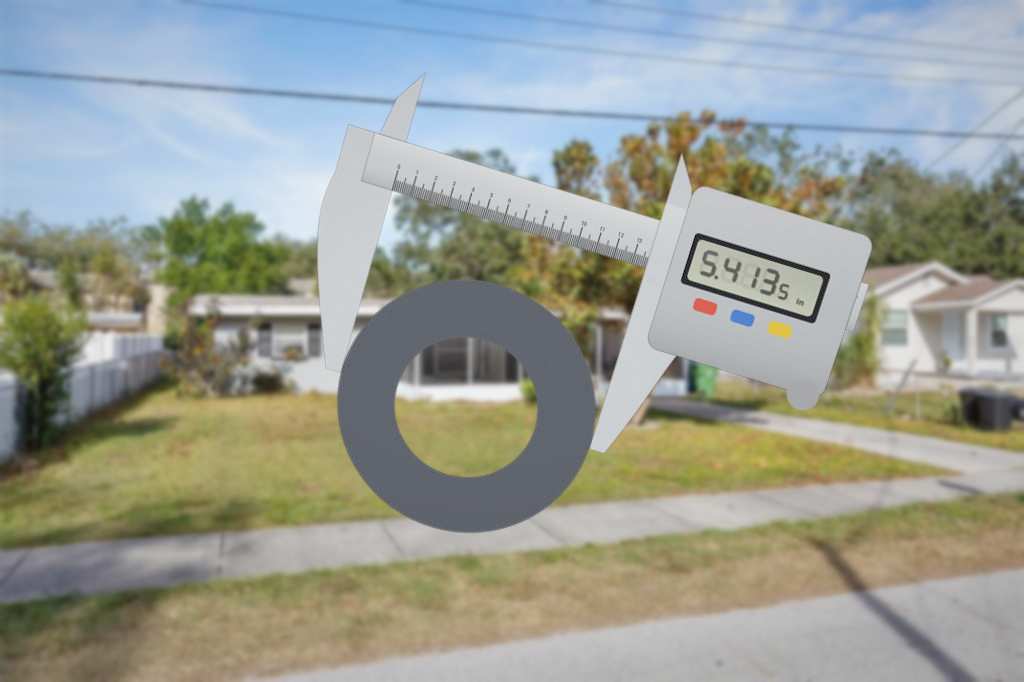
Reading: 5.4135; in
